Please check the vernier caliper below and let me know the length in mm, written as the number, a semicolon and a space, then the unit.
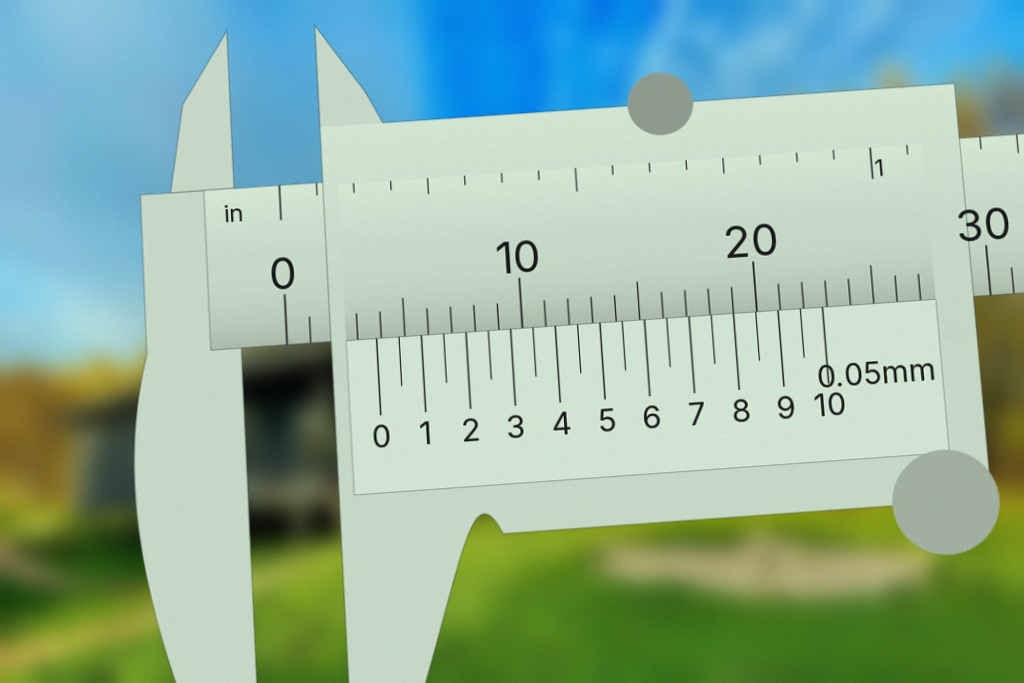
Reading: 3.80; mm
